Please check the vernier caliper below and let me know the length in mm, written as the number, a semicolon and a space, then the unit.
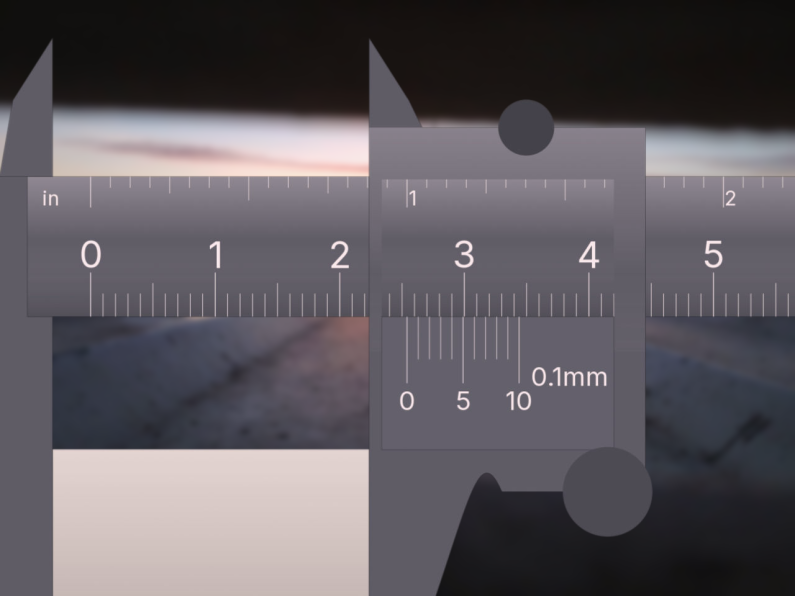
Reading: 25.4; mm
